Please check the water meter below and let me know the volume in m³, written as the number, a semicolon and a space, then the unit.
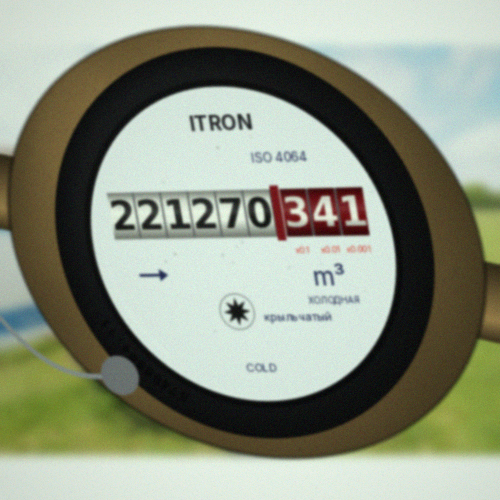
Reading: 221270.341; m³
